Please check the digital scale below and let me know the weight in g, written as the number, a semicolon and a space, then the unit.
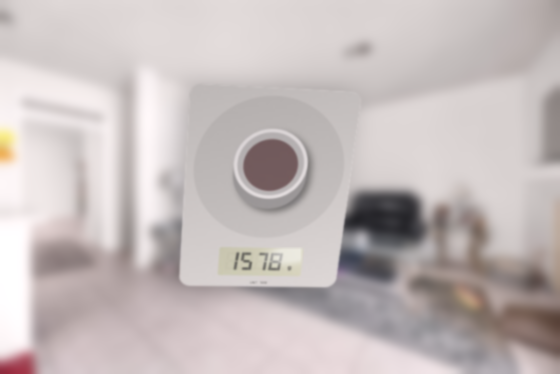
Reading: 1578; g
